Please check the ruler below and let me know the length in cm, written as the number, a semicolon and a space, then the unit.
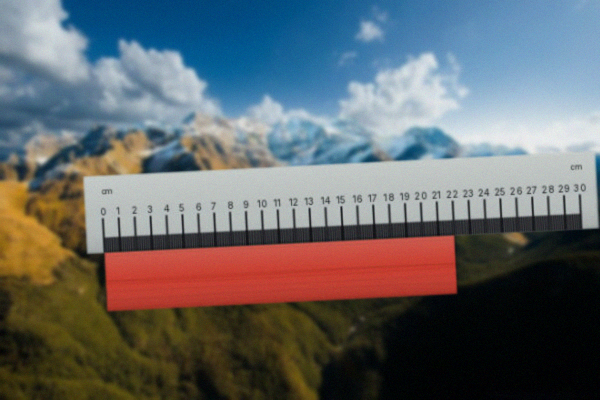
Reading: 22; cm
